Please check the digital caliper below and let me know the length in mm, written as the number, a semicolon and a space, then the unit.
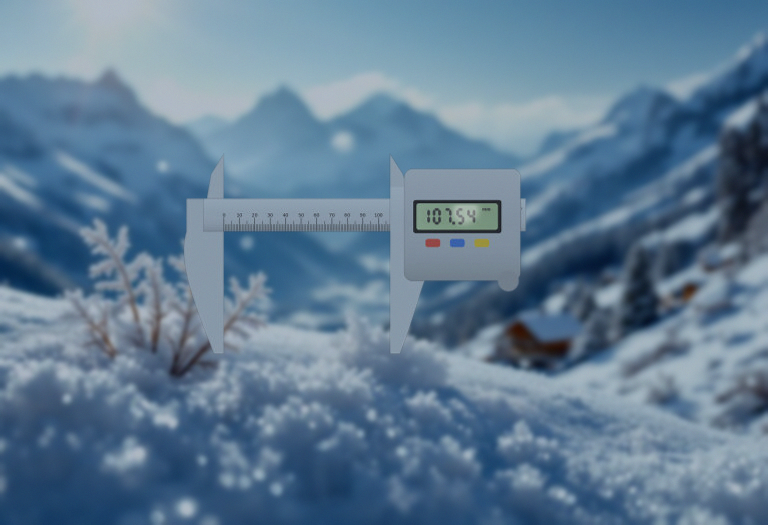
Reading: 107.54; mm
